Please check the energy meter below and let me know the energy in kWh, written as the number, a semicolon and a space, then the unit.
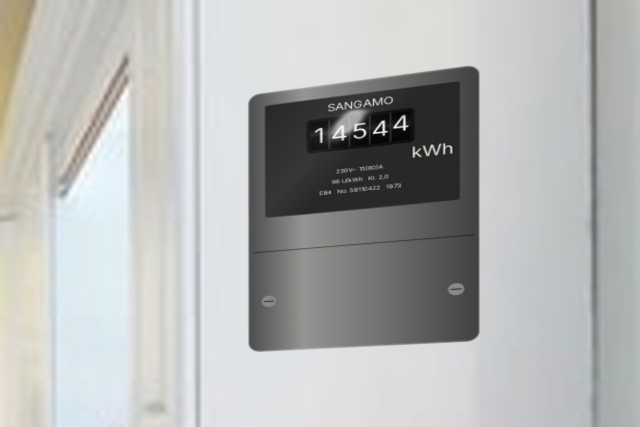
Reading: 14544; kWh
